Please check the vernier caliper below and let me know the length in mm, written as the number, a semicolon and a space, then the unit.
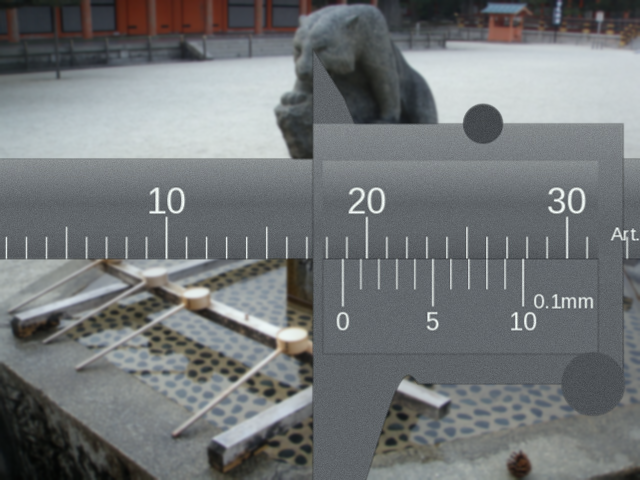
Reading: 18.8; mm
